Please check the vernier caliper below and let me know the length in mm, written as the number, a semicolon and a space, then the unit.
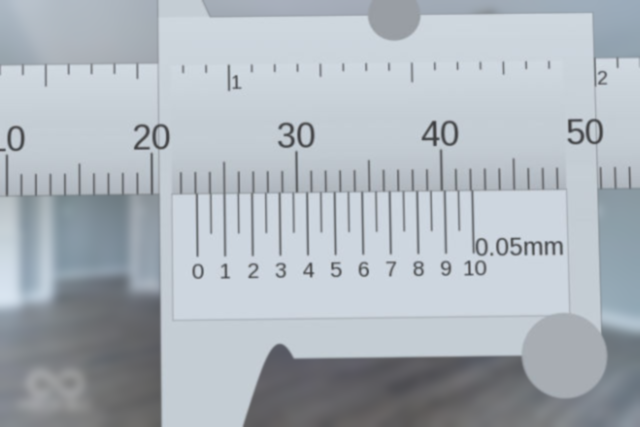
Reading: 23.1; mm
